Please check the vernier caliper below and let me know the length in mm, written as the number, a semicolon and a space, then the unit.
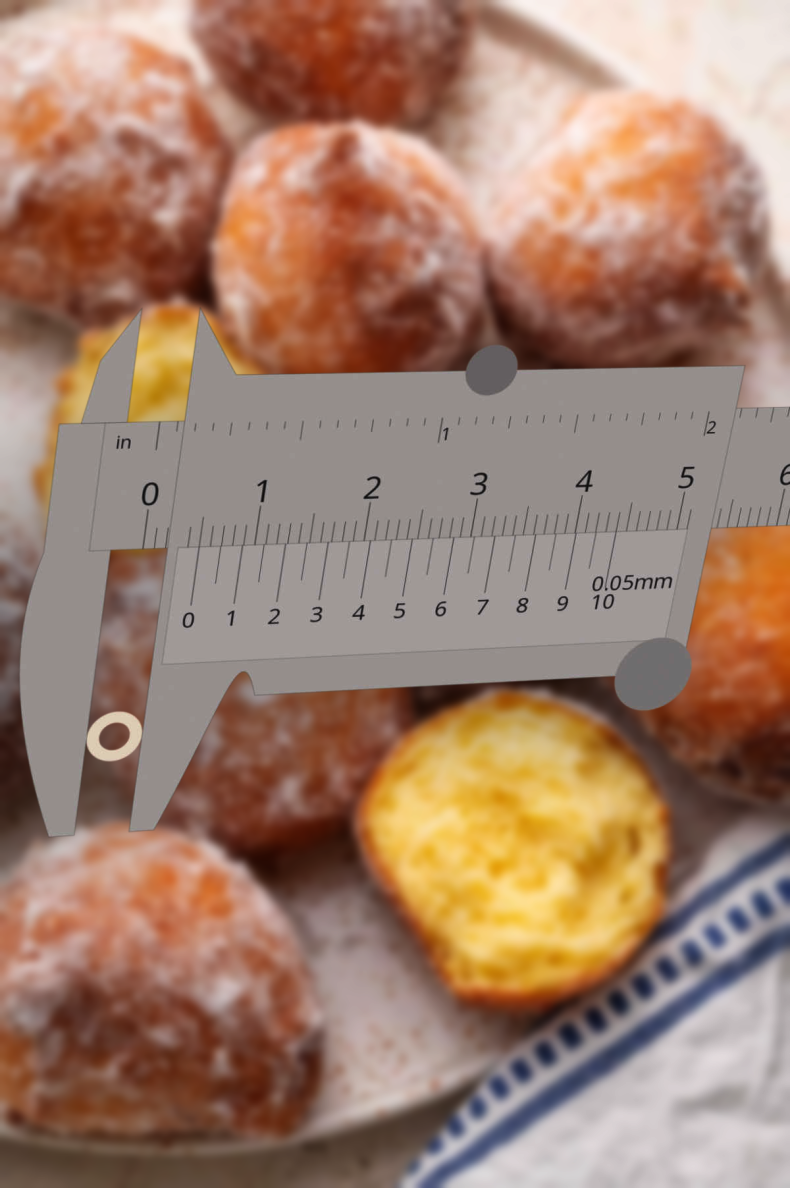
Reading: 5.0; mm
